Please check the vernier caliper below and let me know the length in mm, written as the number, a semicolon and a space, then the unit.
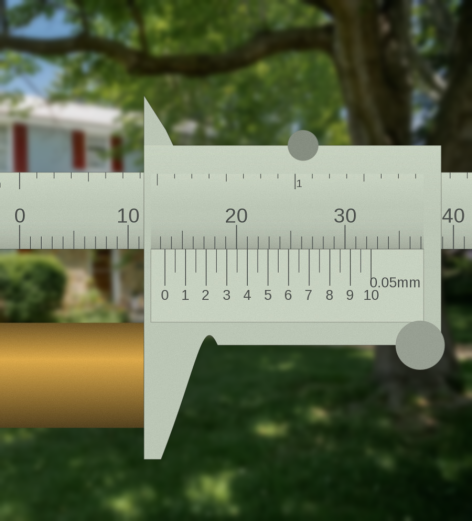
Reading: 13.4; mm
